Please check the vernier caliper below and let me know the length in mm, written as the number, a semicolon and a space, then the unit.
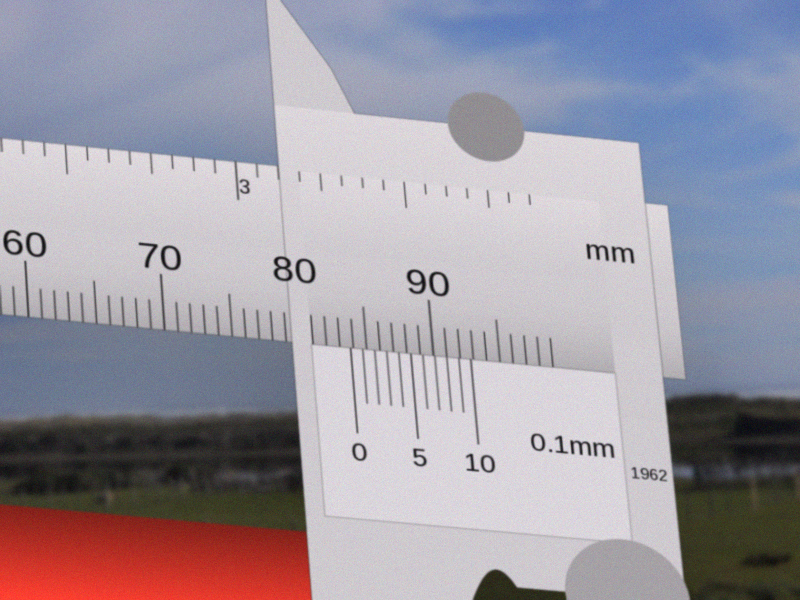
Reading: 83.8; mm
